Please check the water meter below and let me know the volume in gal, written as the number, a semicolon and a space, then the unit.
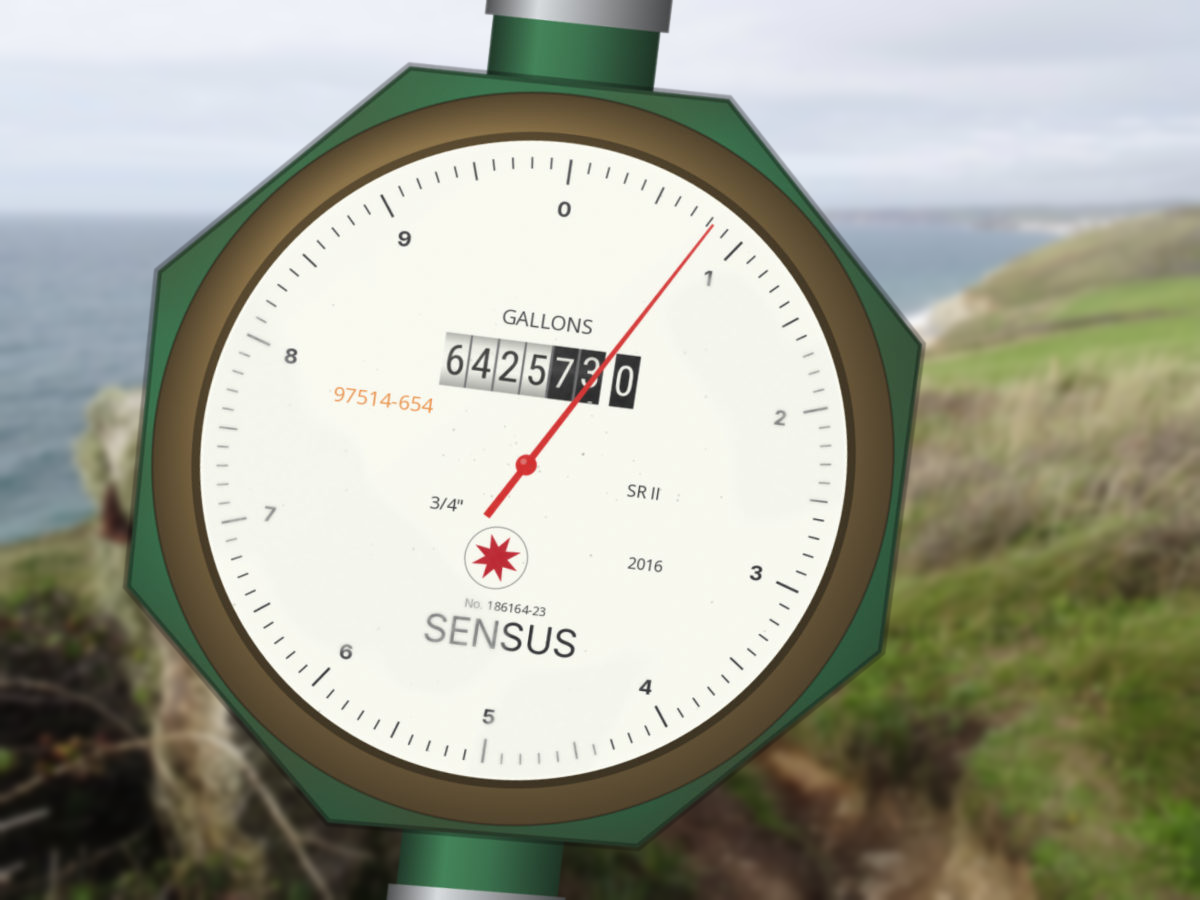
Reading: 6425730.8; gal
